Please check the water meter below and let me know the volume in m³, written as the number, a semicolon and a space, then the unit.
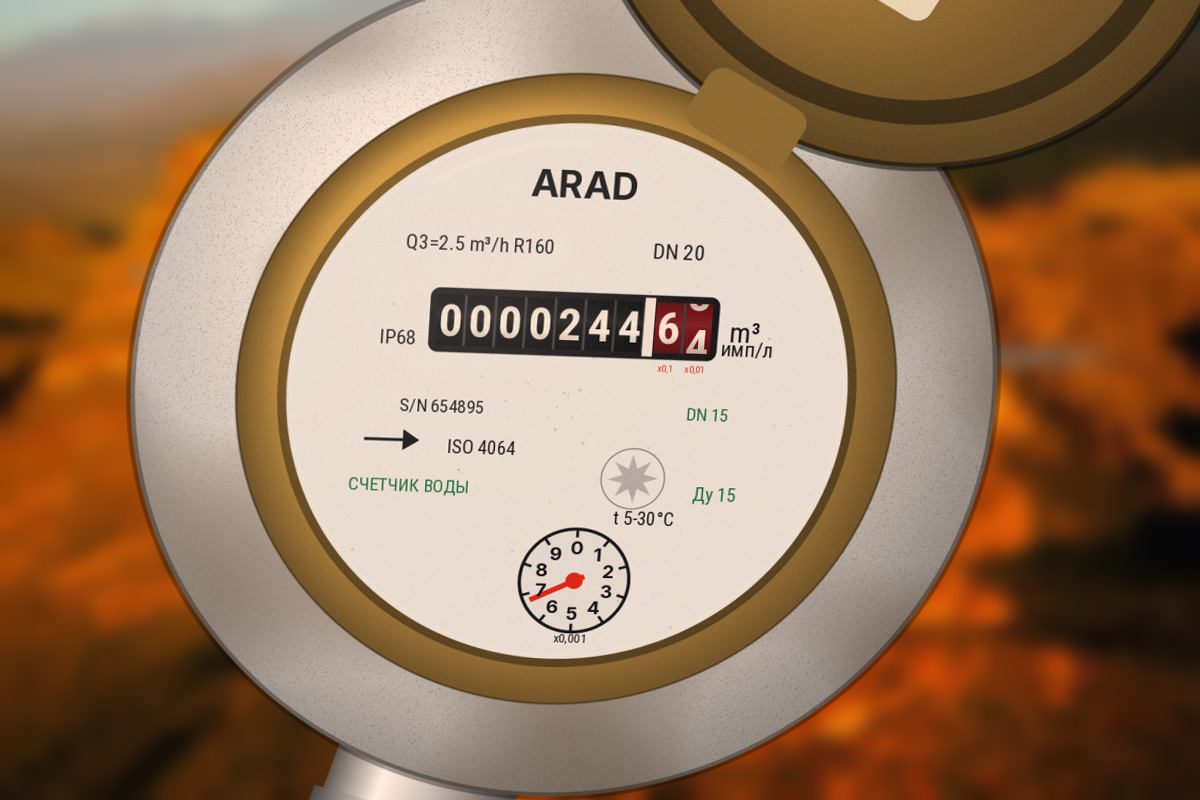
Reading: 244.636; m³
